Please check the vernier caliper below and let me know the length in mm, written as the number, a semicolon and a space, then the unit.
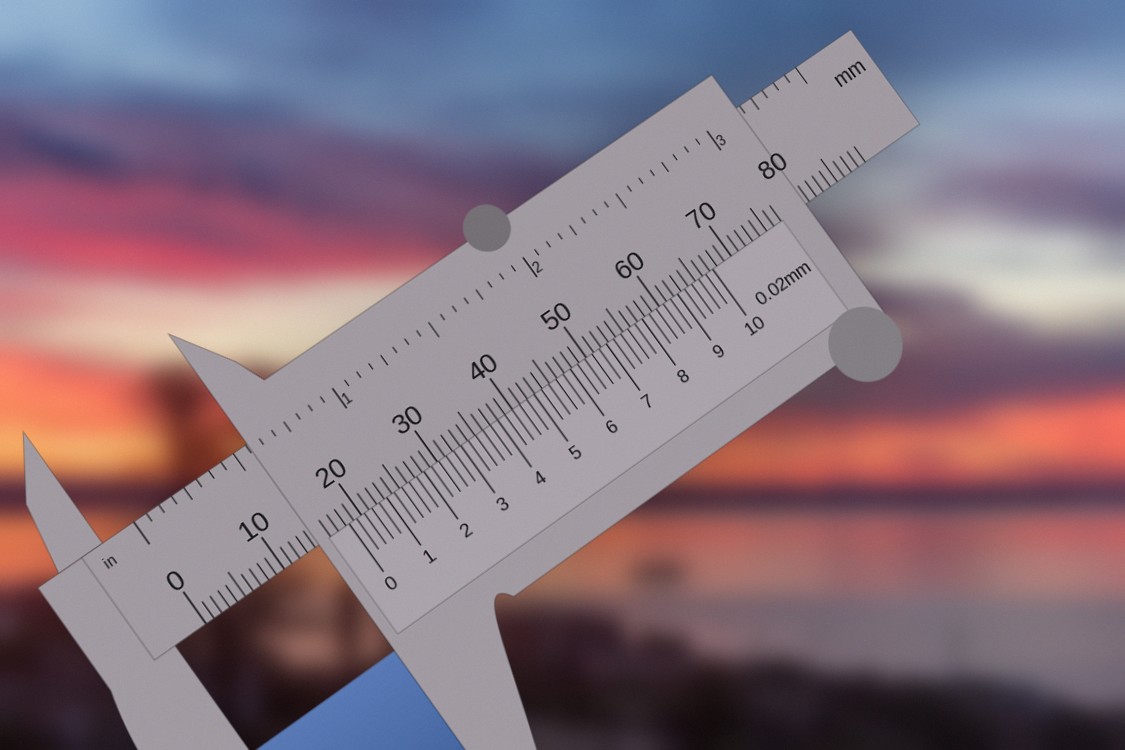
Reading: 18.4; mm
